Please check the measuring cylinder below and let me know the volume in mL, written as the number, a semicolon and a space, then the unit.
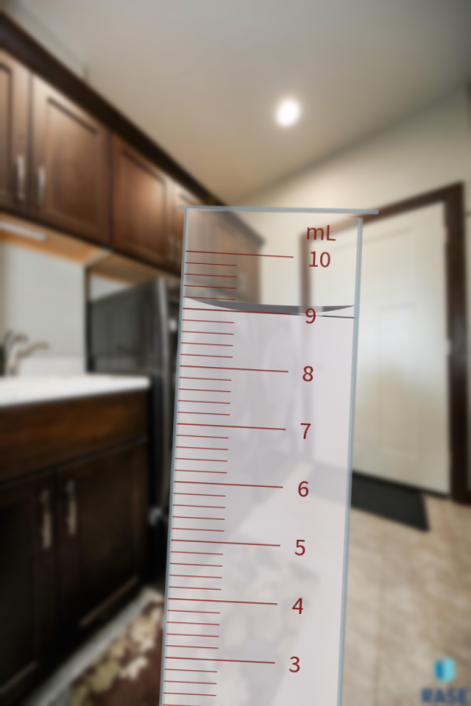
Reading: 9; mL
